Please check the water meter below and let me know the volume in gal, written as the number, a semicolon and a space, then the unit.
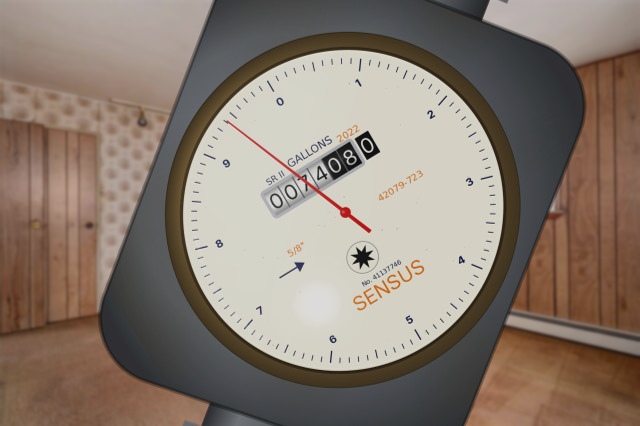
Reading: 74079.4; gal
